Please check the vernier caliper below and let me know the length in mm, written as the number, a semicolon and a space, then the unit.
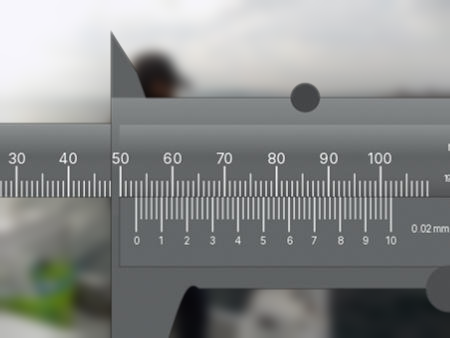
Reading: 53.0; mm
